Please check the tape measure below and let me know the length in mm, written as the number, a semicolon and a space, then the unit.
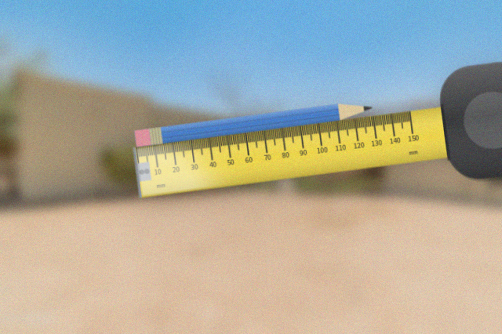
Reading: 130; mm
